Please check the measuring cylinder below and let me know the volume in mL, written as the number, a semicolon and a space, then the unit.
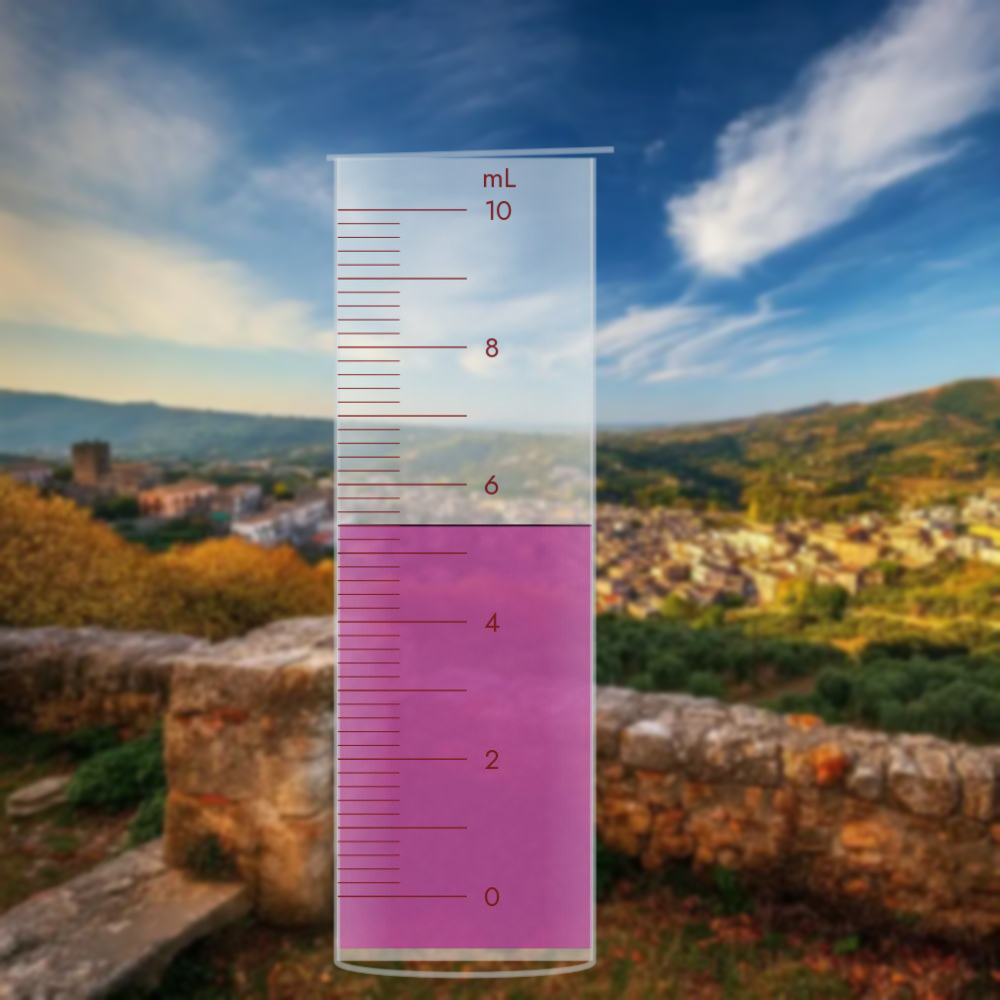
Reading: 5.4; mL
